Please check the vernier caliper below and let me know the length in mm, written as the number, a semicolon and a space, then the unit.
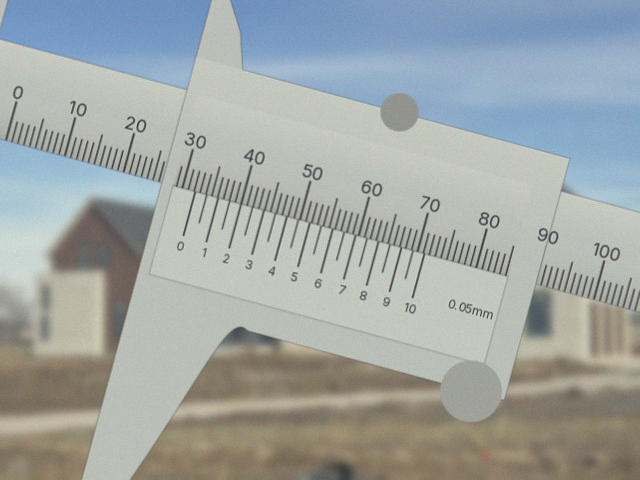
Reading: 32.2; mm
